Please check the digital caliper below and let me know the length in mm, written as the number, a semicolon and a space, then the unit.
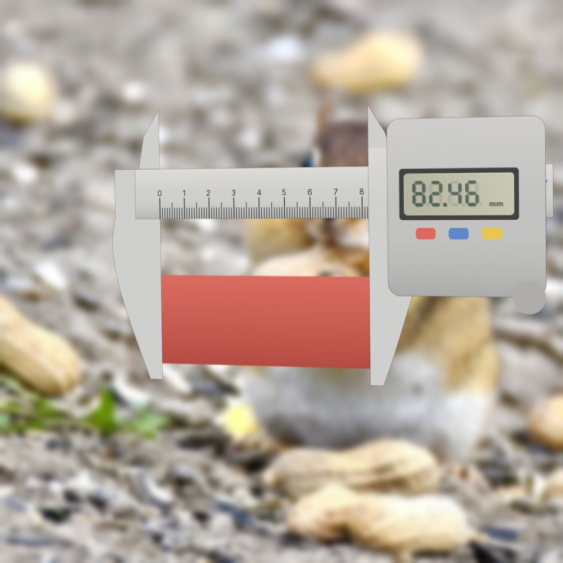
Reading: 82.46; mm
